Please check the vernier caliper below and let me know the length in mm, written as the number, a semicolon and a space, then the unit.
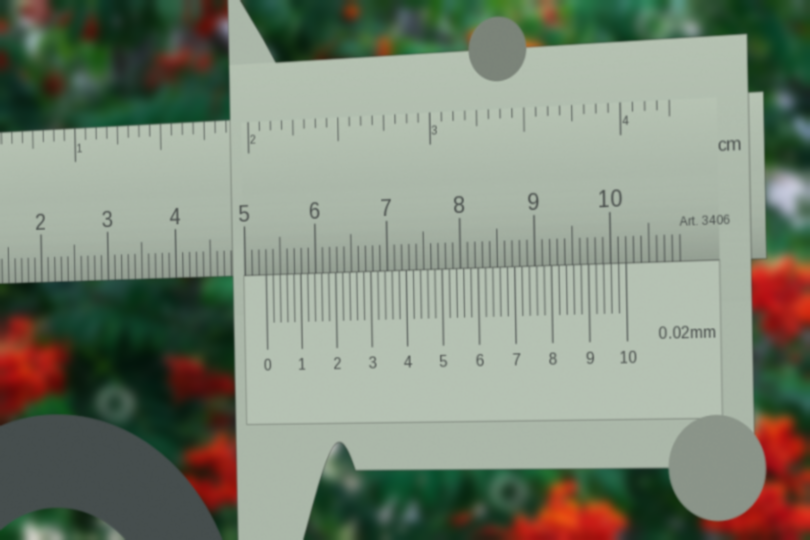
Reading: 53.0; mm
